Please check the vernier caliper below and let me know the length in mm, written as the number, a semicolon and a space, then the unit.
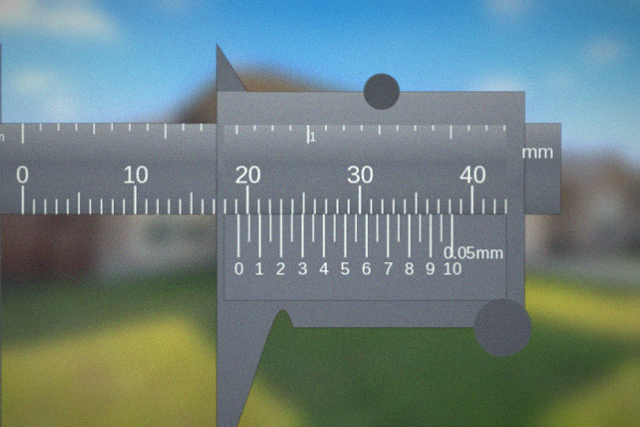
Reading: 19.2; mm
